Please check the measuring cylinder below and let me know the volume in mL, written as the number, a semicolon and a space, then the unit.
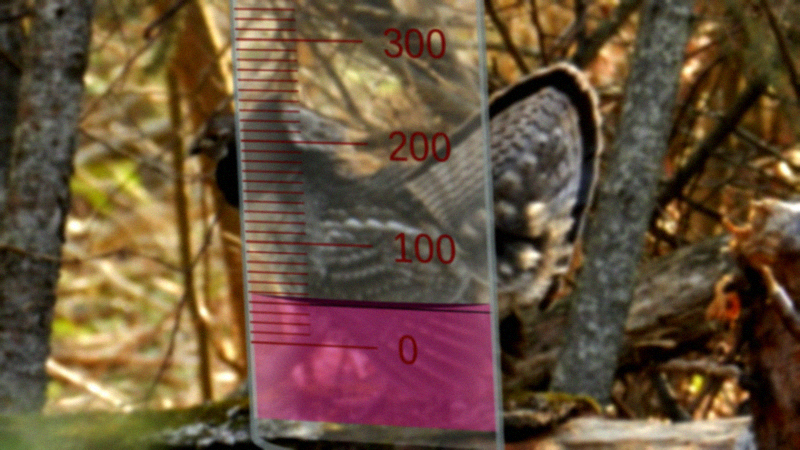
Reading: 40; mL
